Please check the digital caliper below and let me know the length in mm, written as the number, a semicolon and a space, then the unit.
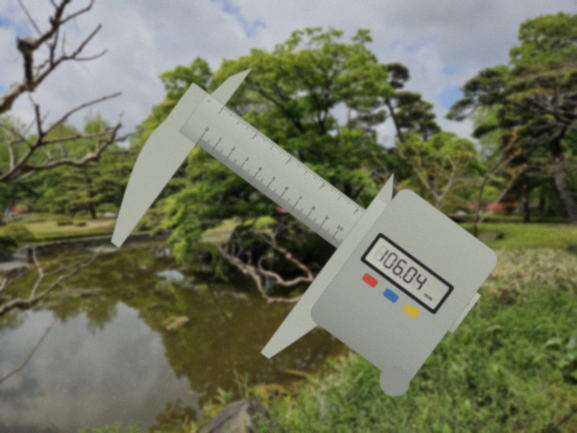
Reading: 106.04; mm
